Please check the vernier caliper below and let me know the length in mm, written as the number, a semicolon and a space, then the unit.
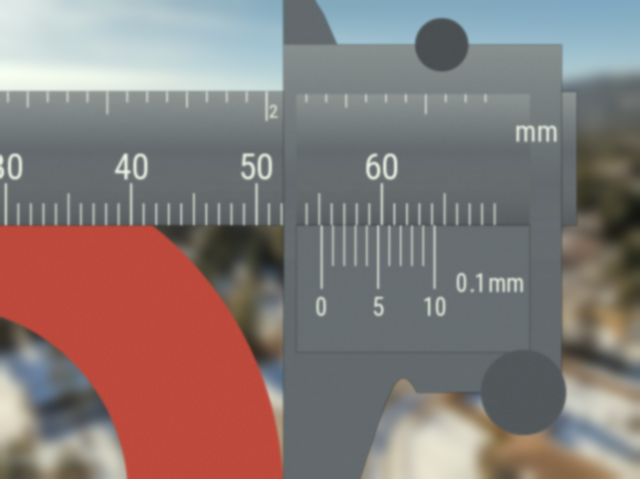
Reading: 55.2; mm
